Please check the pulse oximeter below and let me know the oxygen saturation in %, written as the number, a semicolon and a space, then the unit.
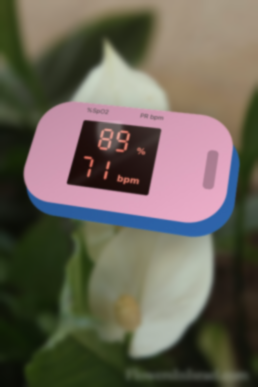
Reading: 89; %
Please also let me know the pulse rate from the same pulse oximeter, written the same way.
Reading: 71; bpm
